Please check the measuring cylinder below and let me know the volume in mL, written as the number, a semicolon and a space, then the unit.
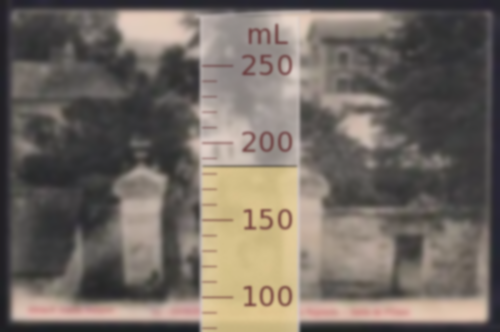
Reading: 185; mL
